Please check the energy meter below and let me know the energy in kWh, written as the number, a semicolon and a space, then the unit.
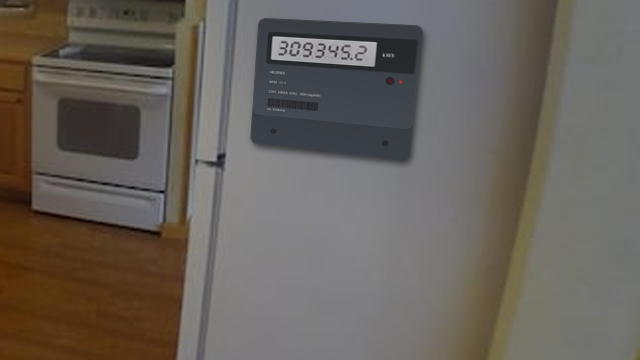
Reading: 309345.2; kWh
